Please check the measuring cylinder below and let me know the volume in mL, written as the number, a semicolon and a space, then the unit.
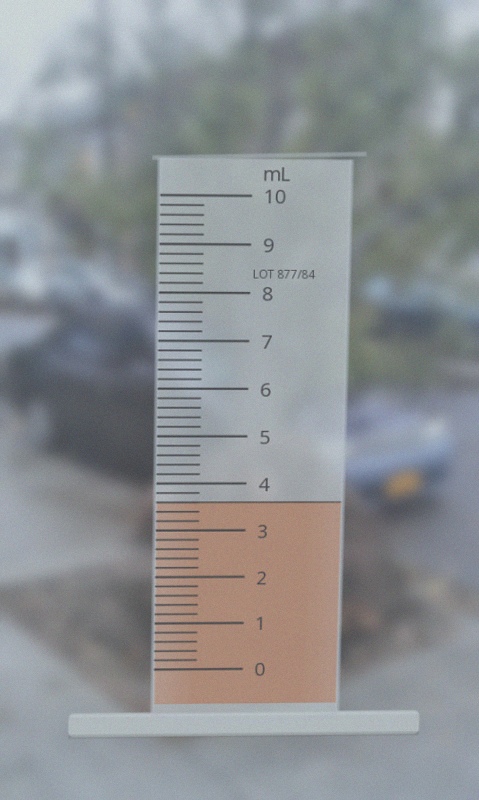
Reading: 3.6; mL
